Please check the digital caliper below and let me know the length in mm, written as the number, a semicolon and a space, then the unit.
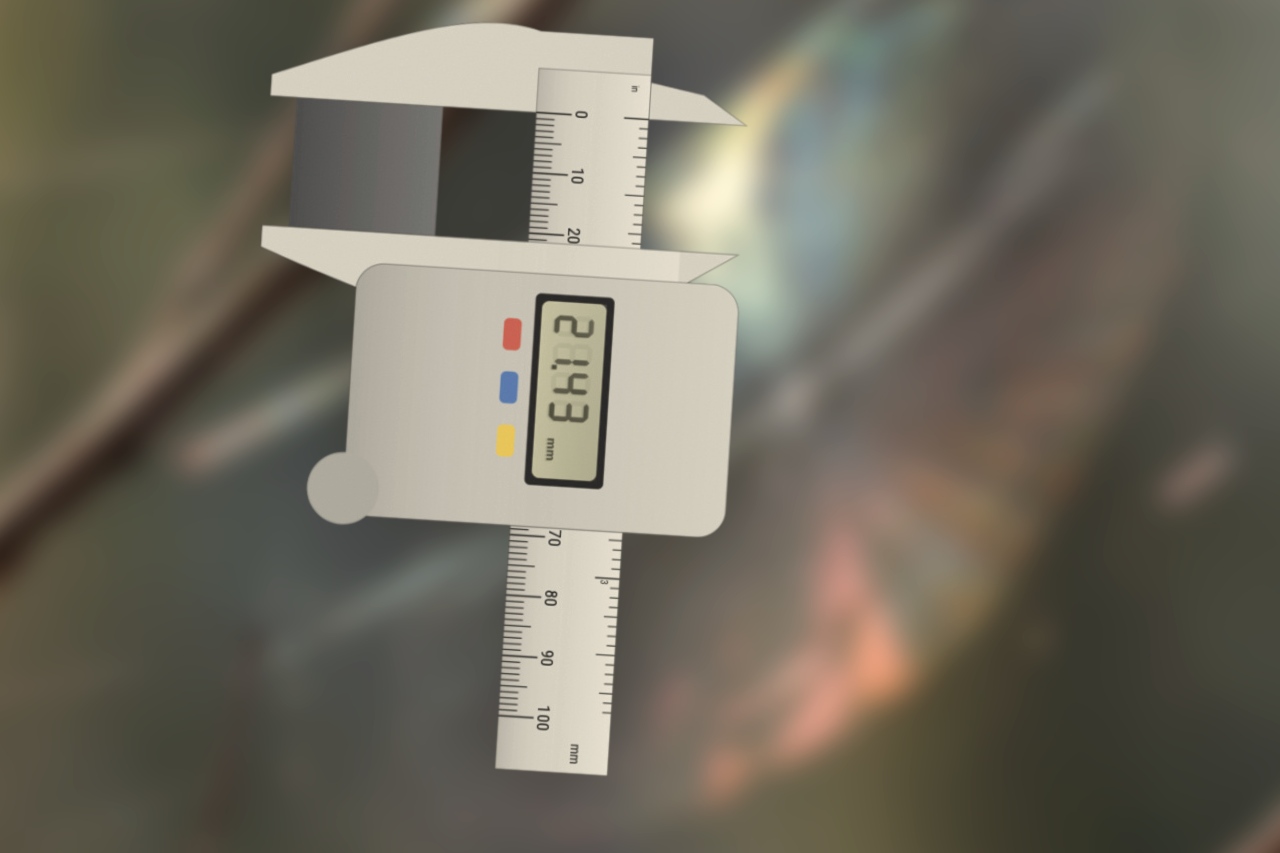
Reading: 21.43; mm
